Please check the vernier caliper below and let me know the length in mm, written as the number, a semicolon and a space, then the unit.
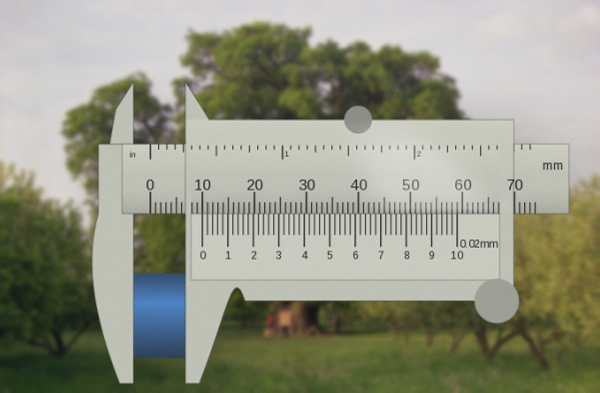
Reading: 10.0; mm
